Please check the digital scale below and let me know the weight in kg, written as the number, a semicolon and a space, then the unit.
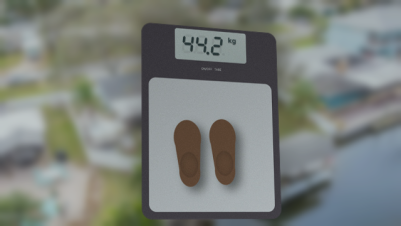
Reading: 44.2; kg
